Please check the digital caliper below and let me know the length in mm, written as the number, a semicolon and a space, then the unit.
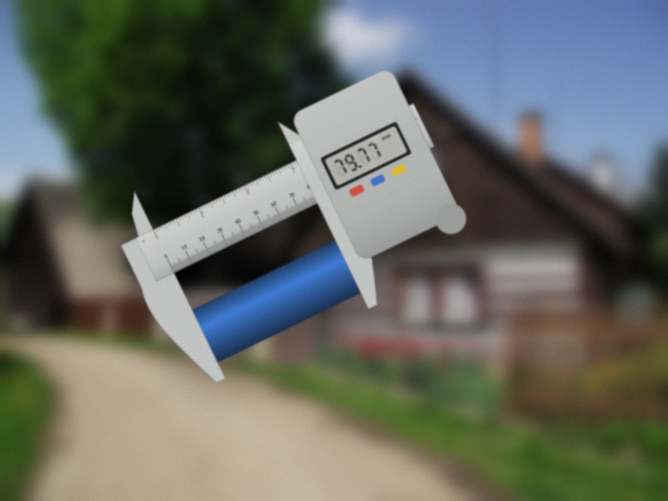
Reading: 79.77; mm
